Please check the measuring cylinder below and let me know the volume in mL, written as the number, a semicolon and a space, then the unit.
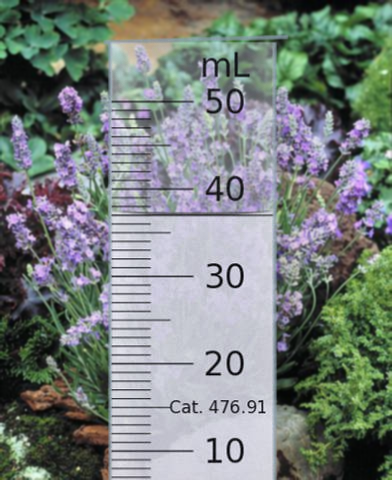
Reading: 37; mL
